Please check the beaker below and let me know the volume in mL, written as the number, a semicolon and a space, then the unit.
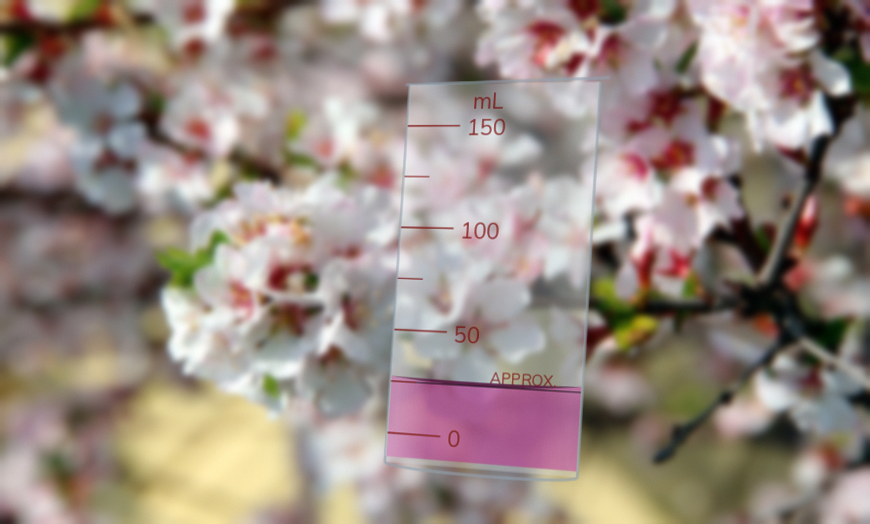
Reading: 25; mL
